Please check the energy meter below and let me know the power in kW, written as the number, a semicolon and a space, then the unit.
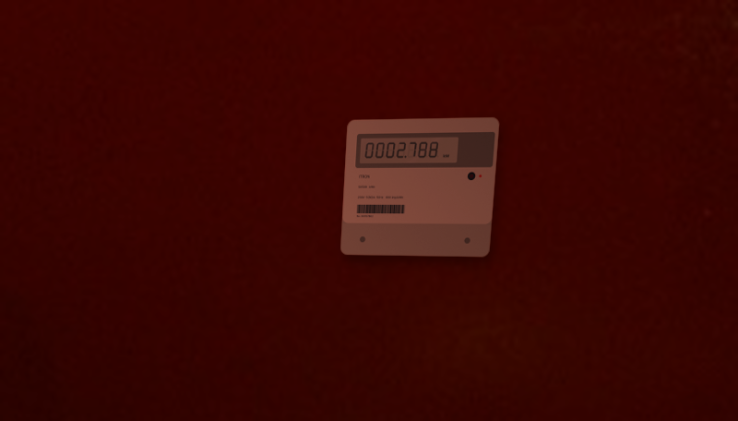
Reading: 2.788; kW
